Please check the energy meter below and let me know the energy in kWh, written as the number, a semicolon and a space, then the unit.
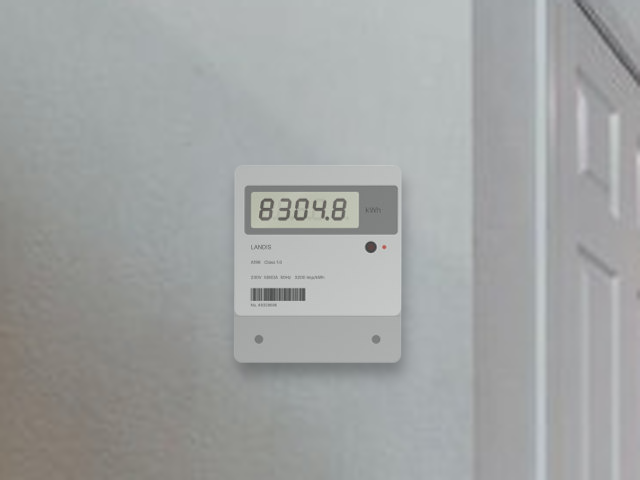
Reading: 8304.8; kWh
